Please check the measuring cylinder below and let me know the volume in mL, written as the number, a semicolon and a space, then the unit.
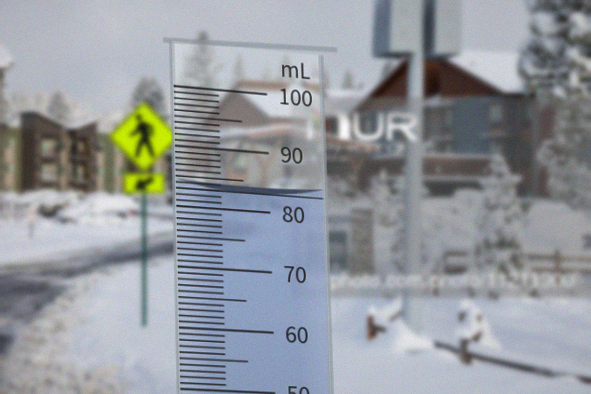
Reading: 83; mL
